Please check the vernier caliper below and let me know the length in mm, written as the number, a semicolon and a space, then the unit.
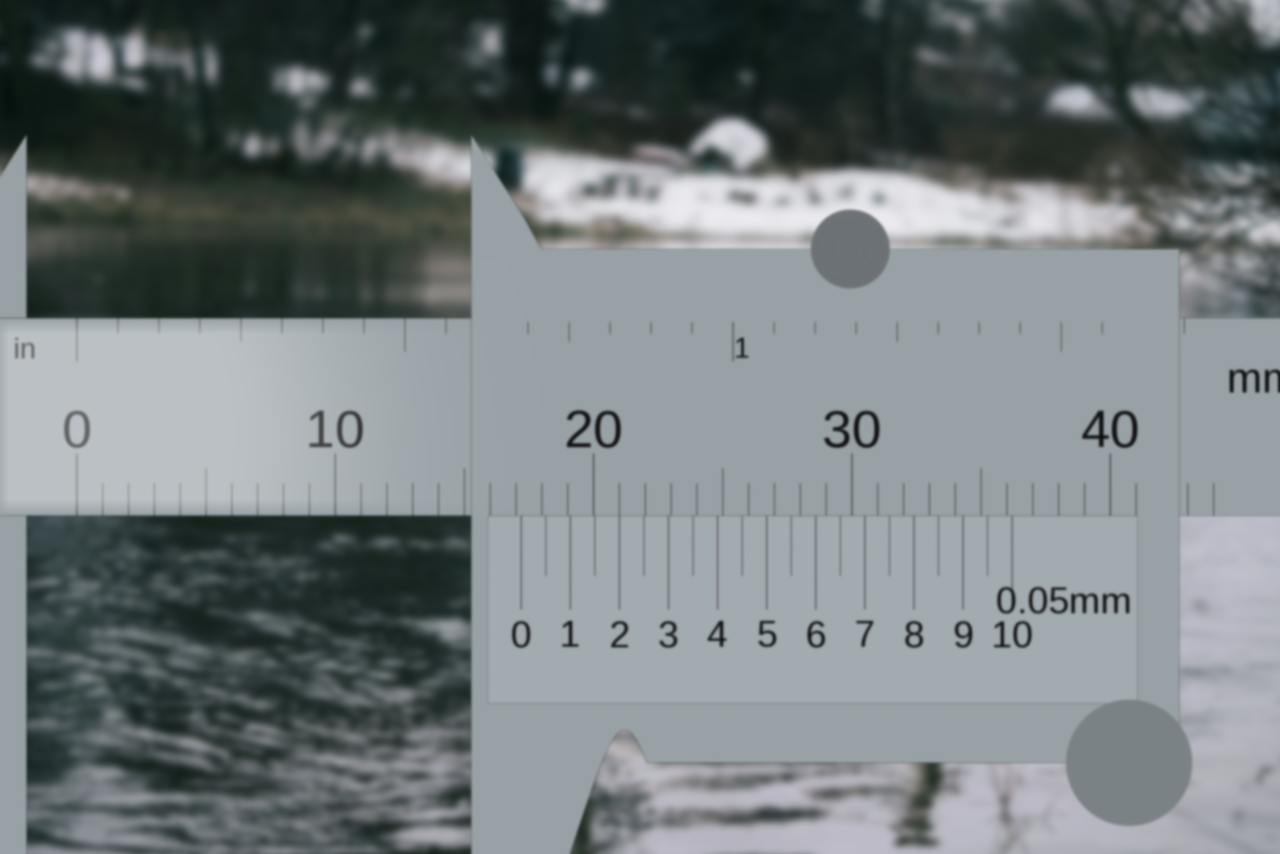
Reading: 17.2; mm
